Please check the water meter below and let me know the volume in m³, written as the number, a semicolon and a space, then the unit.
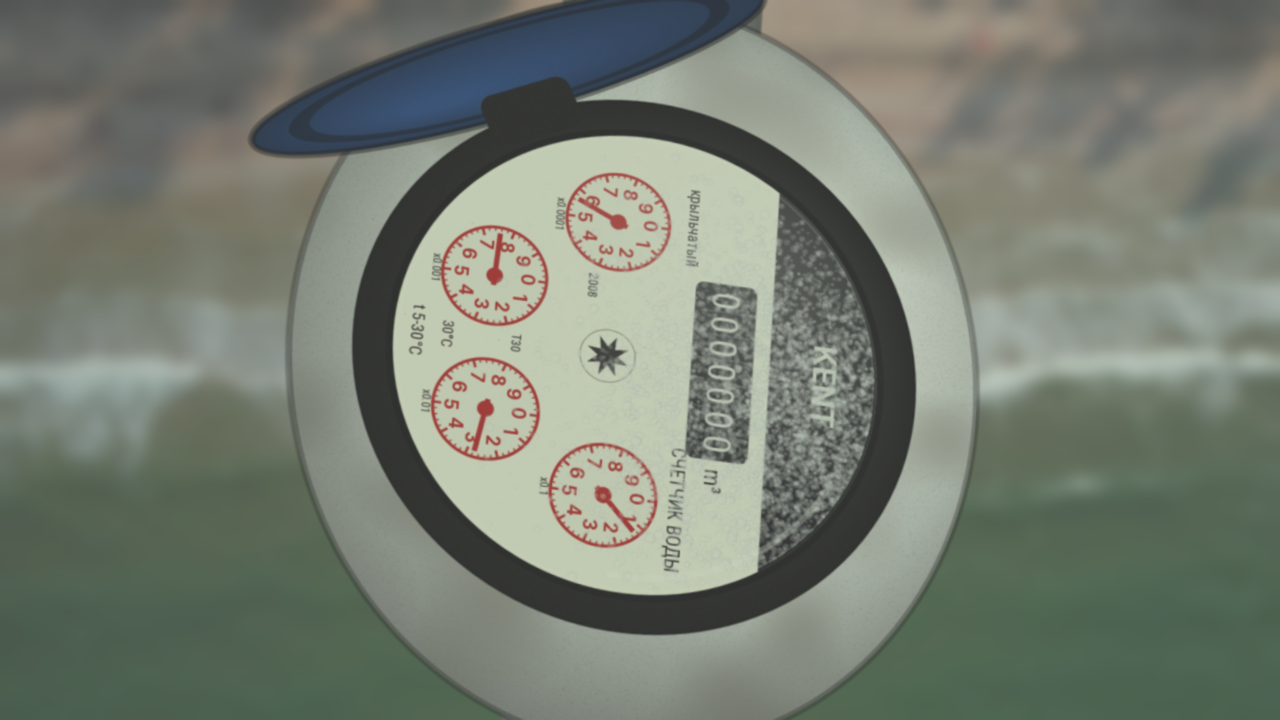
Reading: 0.1275; m³
